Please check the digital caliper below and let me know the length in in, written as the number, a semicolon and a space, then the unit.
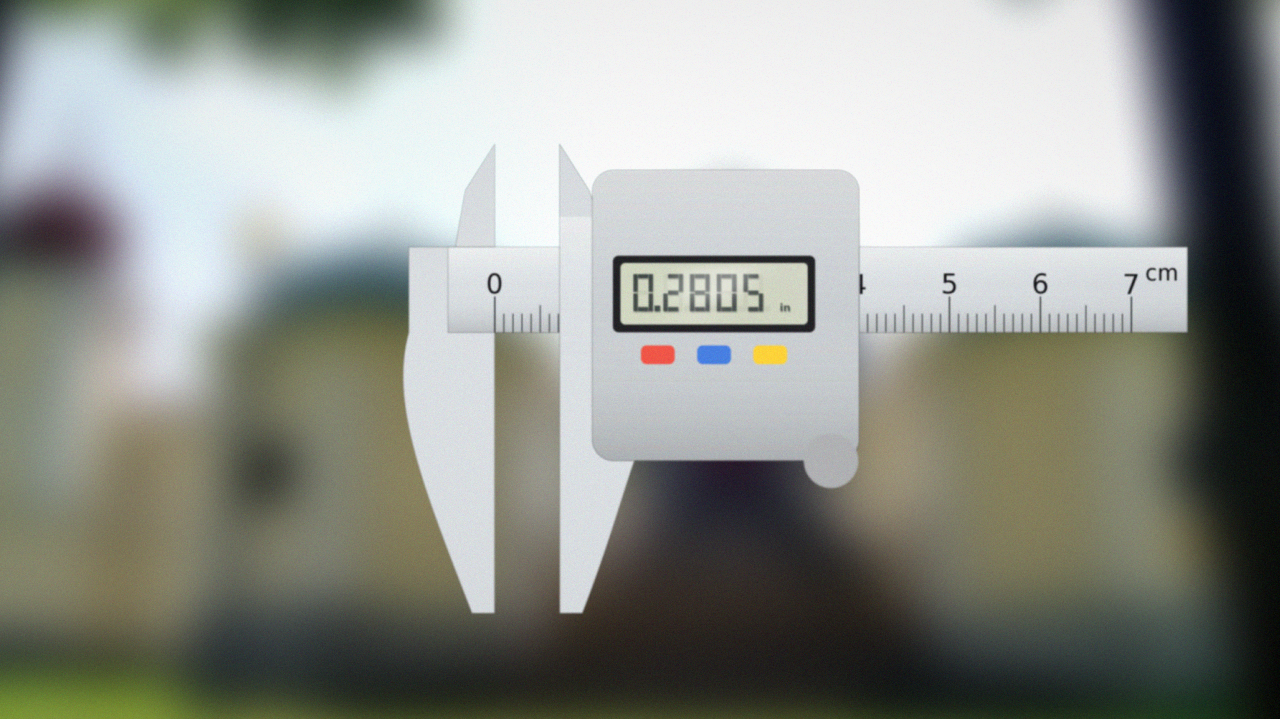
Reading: 0.2805; in
